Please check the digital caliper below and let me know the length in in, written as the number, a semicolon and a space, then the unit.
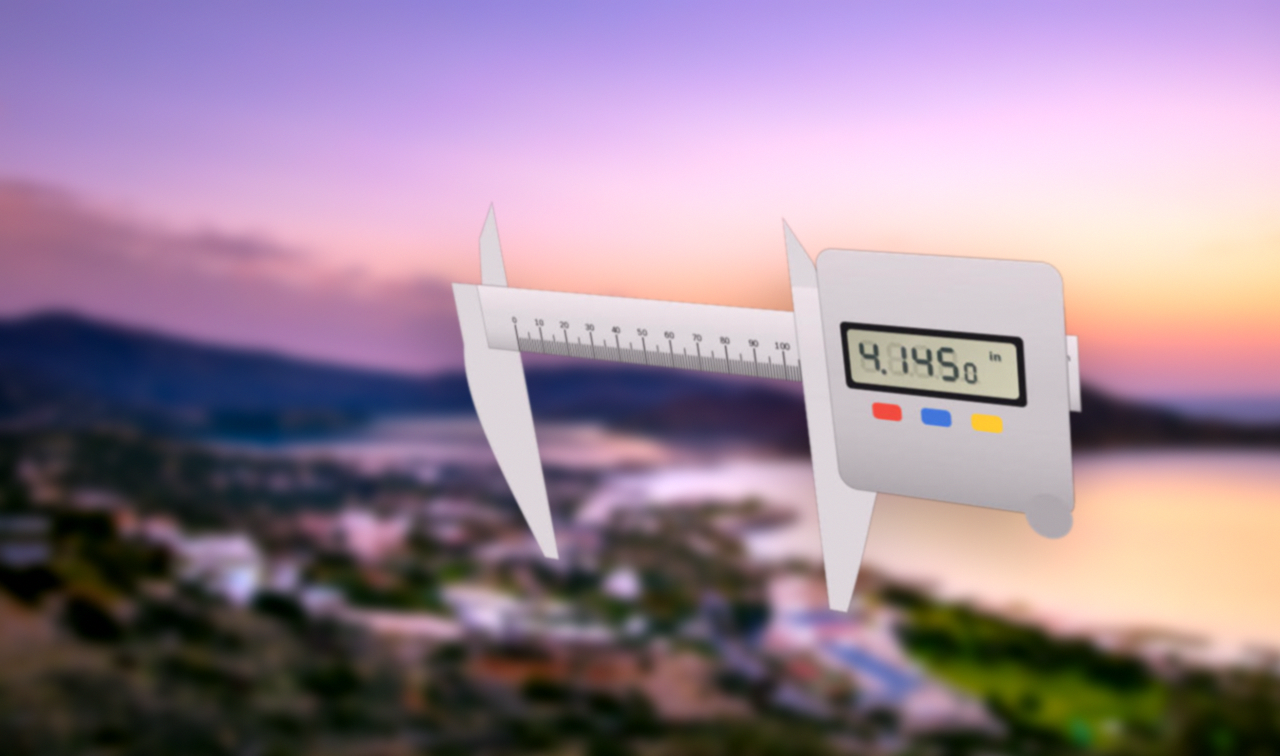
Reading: 4.1450; in
